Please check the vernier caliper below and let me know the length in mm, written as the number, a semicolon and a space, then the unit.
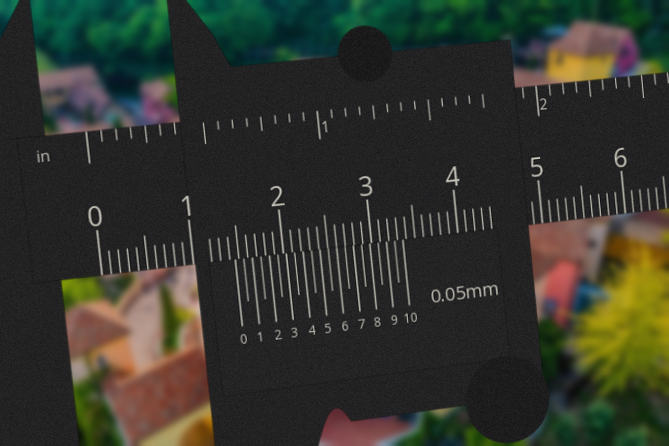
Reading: 14.6; mm
